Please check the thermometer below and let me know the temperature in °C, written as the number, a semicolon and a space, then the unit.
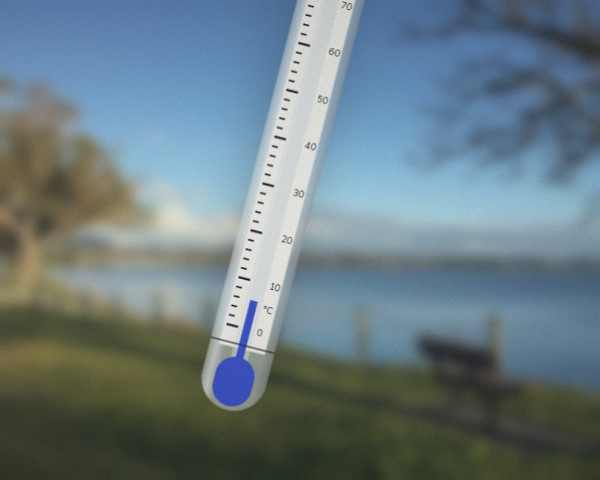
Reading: 6; °C
